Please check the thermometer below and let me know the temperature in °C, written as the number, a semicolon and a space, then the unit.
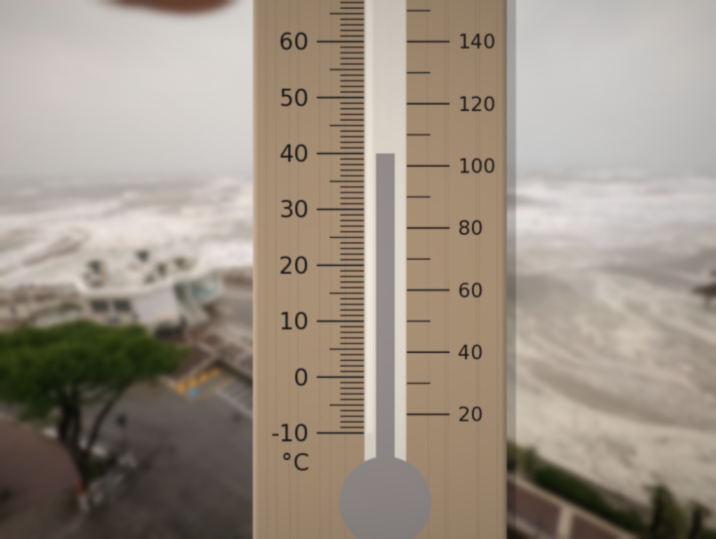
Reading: 40; °C
